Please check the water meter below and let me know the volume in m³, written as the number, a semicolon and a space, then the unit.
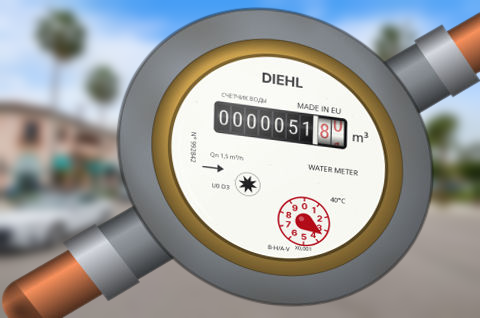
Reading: 51.803; m³
